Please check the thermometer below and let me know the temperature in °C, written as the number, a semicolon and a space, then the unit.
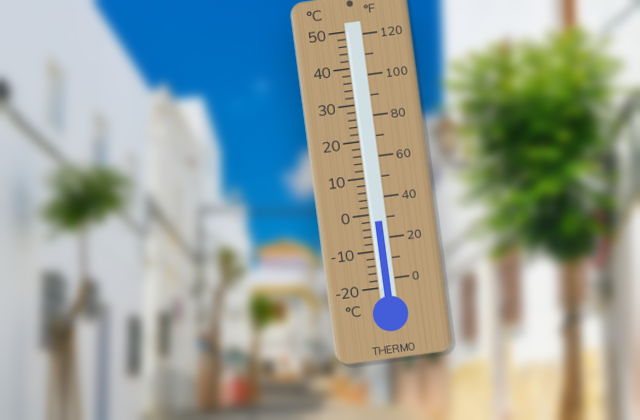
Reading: -2; °C
